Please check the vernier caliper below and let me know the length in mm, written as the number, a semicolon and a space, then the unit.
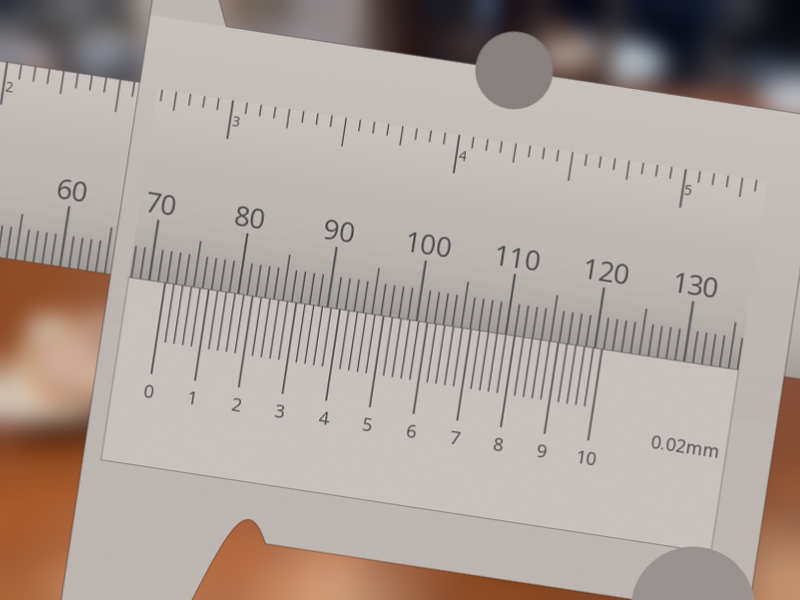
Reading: 71.8; mm
